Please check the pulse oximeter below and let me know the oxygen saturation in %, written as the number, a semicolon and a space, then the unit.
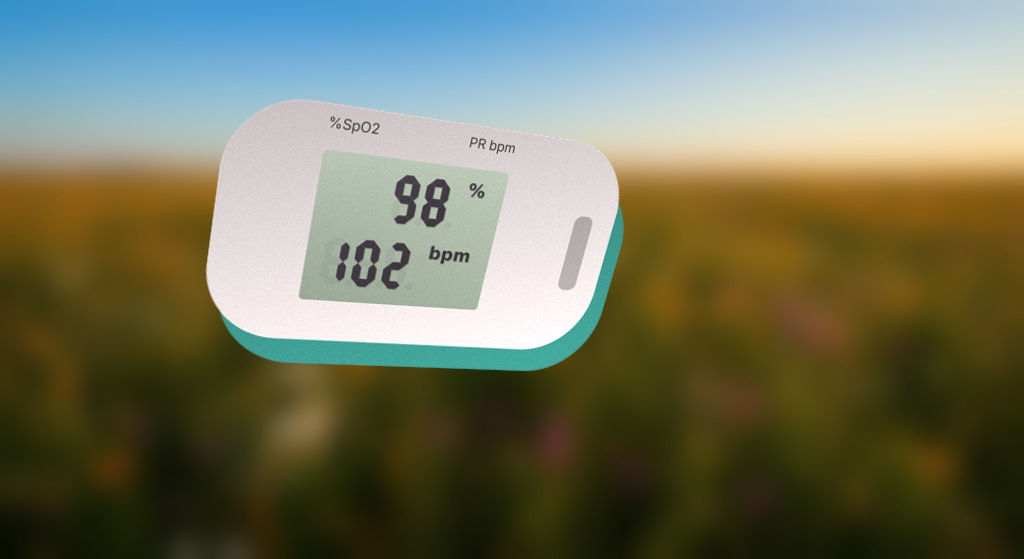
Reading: 98; %
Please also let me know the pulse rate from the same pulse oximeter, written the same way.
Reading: 102; bpm
